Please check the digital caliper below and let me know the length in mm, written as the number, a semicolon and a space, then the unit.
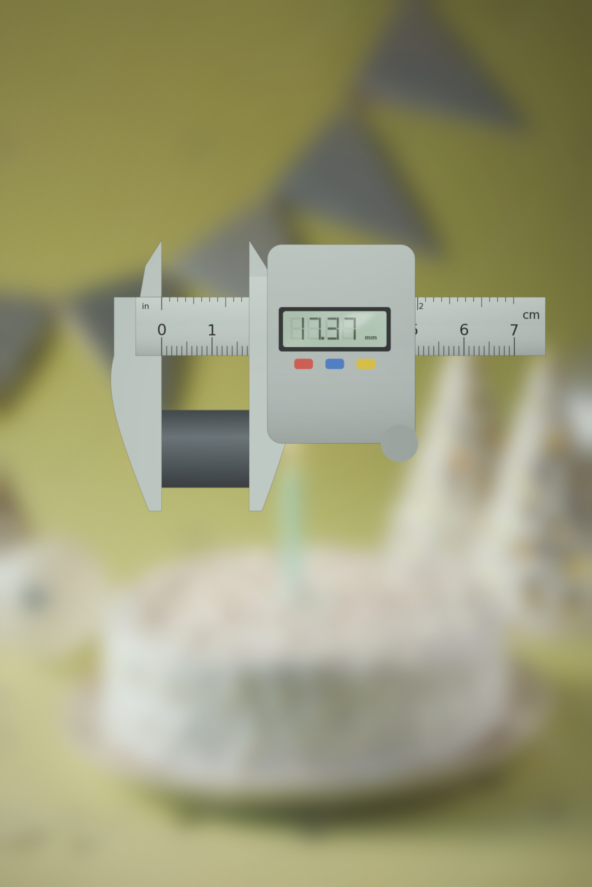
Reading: 17.37; mm
